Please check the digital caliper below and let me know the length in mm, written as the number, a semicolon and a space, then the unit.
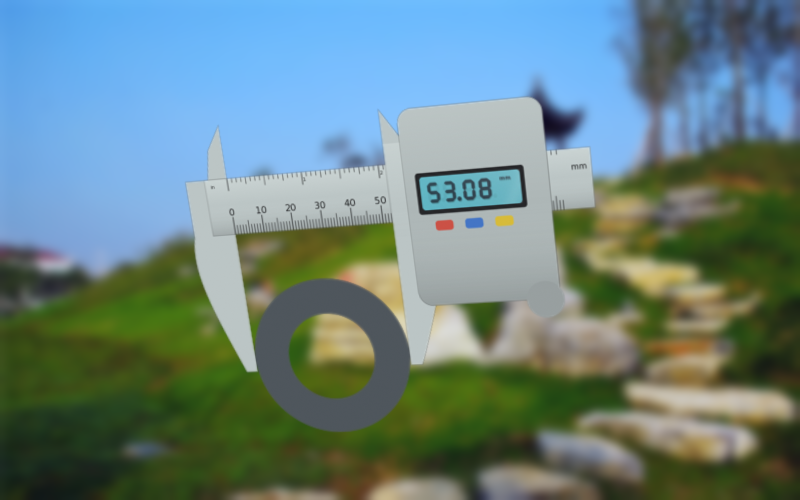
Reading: 53.08; mm
